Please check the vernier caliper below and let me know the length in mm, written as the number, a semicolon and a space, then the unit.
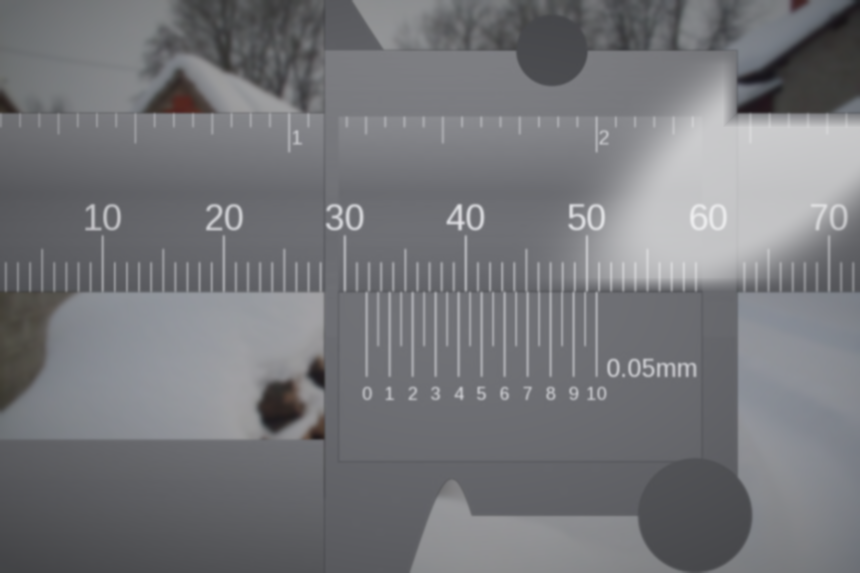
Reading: 31.8; mm
